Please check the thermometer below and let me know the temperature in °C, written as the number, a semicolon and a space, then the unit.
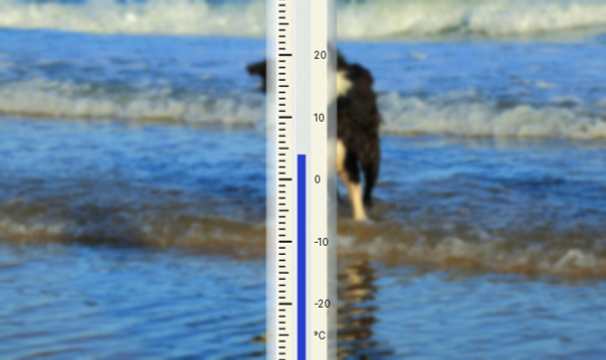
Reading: 4; °C
